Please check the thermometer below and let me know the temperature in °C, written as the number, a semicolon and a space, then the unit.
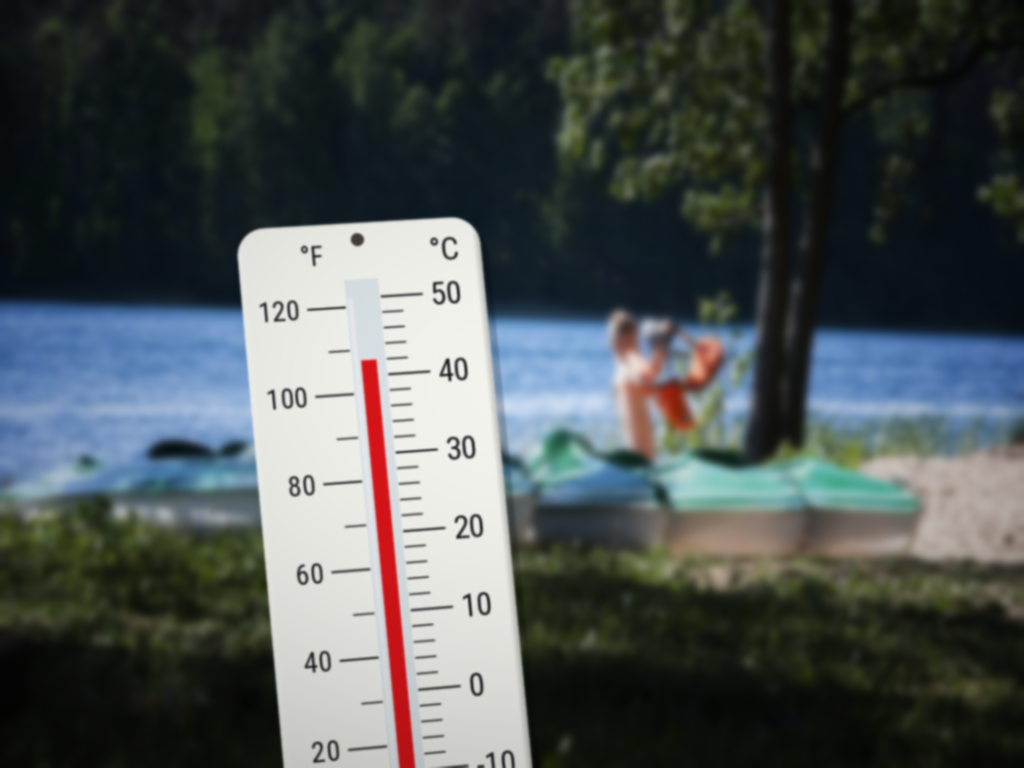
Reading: 42; °C
